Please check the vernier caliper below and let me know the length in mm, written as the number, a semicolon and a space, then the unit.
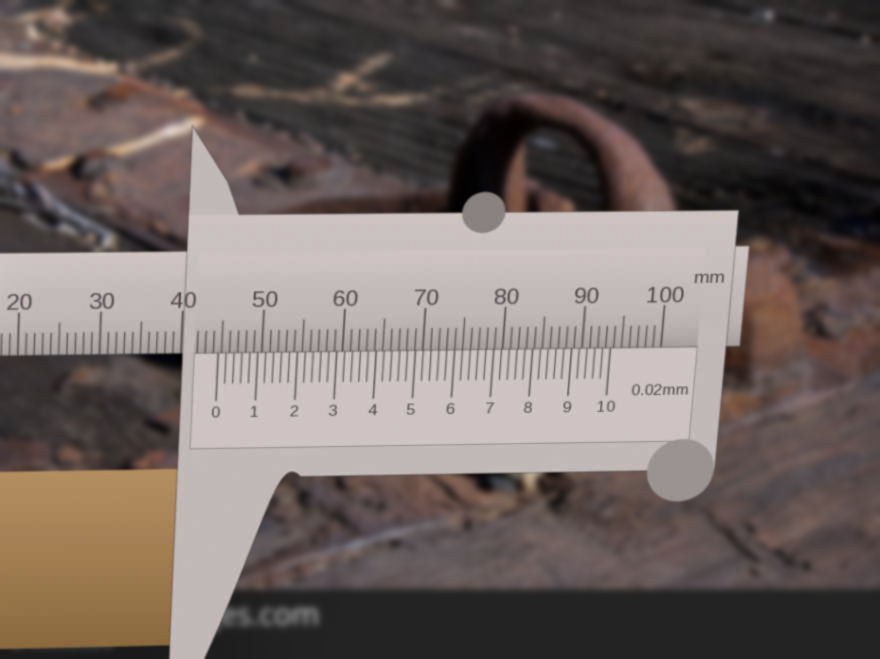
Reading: 44.6; mm
